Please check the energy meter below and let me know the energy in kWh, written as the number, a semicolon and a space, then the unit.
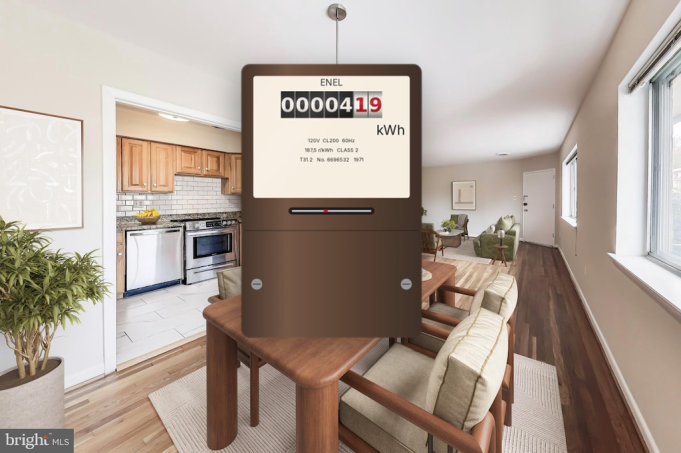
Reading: 4.19; kWh
